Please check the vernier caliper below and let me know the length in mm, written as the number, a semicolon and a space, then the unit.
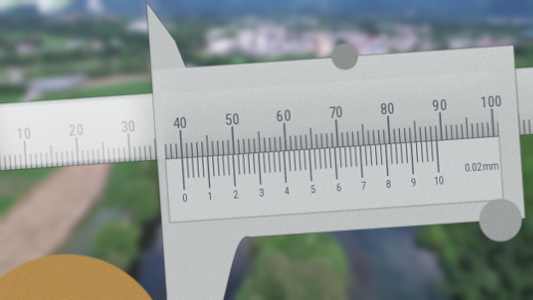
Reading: 40.0; mm
